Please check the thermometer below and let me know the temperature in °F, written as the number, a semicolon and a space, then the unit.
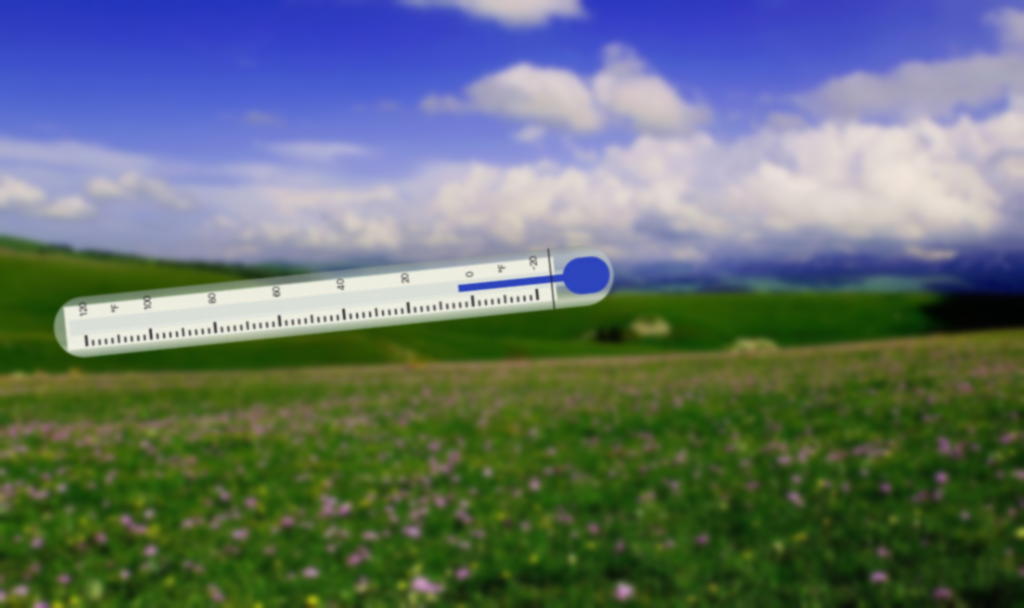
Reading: 4; °F
